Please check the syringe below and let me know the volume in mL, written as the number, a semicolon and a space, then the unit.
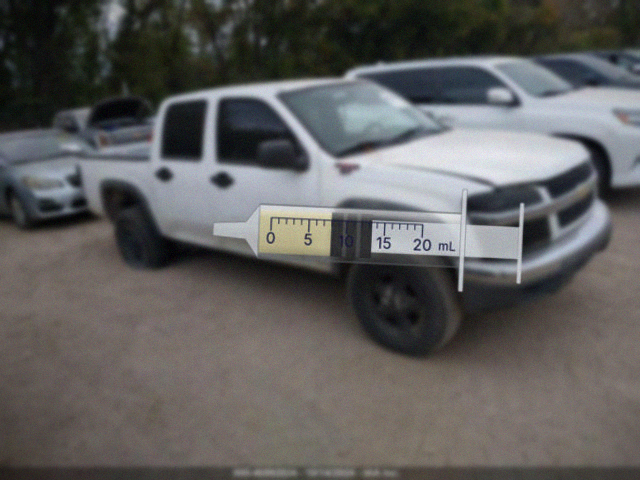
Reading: 8; mL
